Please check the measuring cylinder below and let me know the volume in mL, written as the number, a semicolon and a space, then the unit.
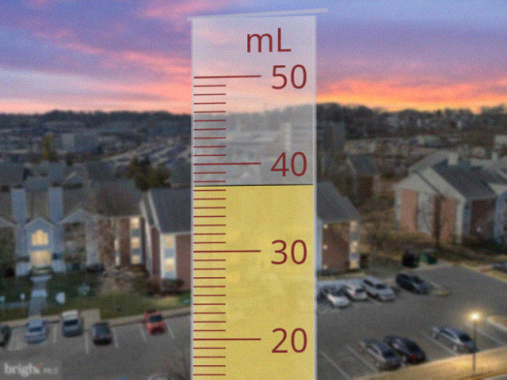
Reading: 37.5; mL
